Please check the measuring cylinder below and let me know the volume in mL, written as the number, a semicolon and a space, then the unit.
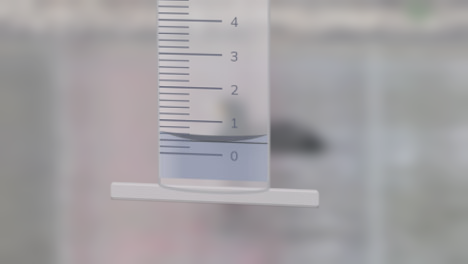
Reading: 0.4; mL
